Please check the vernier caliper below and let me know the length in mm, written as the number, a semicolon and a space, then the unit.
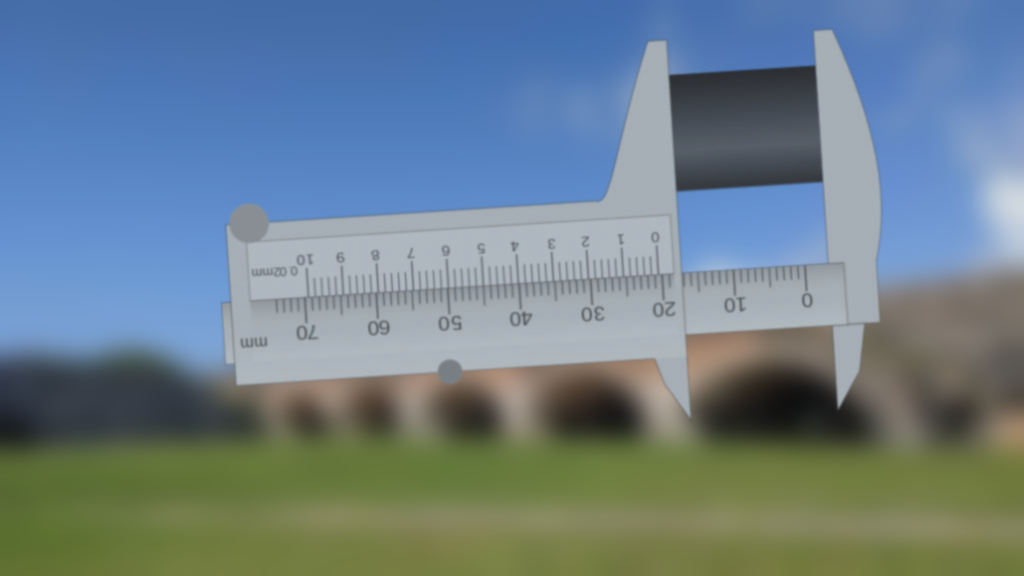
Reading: 20.5; mm
